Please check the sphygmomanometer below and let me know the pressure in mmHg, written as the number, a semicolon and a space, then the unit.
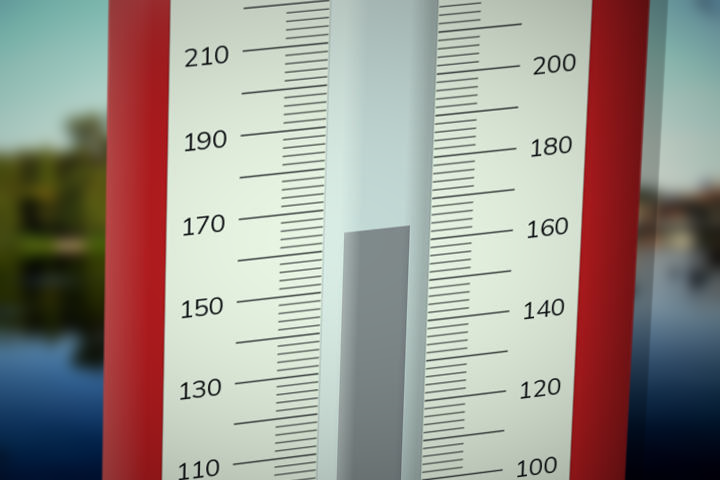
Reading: 164; mmHg
